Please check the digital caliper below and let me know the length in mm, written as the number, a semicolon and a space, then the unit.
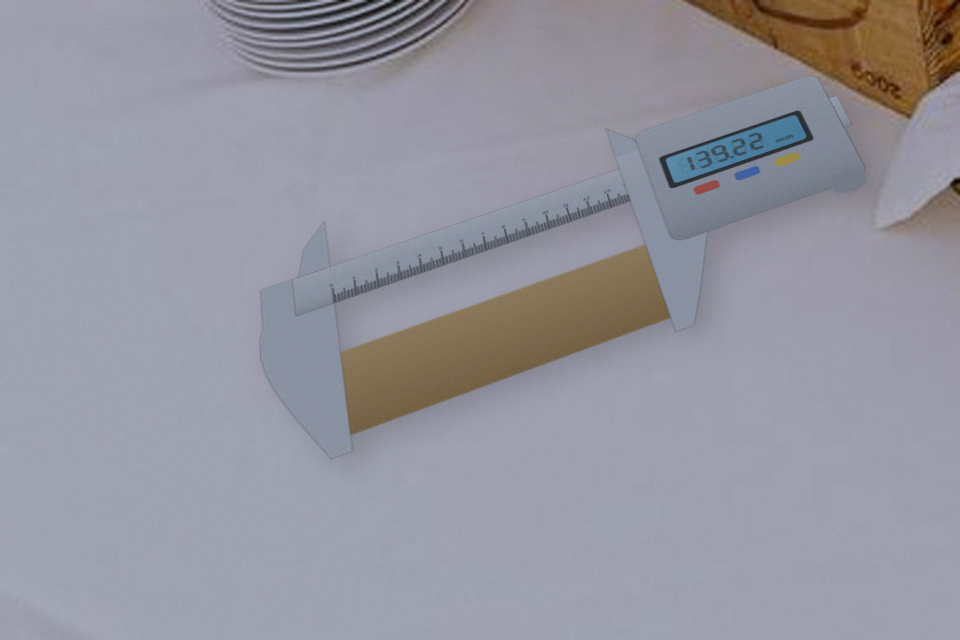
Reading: 139.22; mm
